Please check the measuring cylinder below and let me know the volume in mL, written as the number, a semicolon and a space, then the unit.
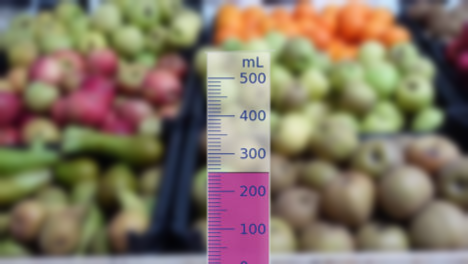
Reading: 250; mL
